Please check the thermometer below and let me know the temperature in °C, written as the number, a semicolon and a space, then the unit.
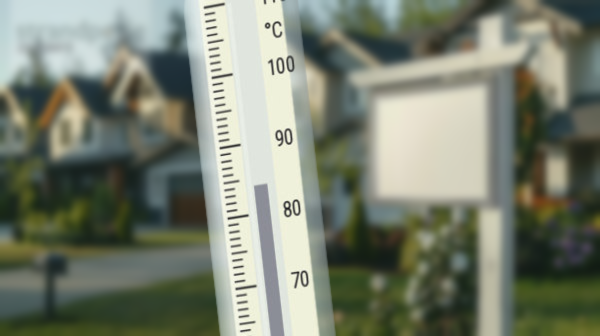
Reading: 84; °C
